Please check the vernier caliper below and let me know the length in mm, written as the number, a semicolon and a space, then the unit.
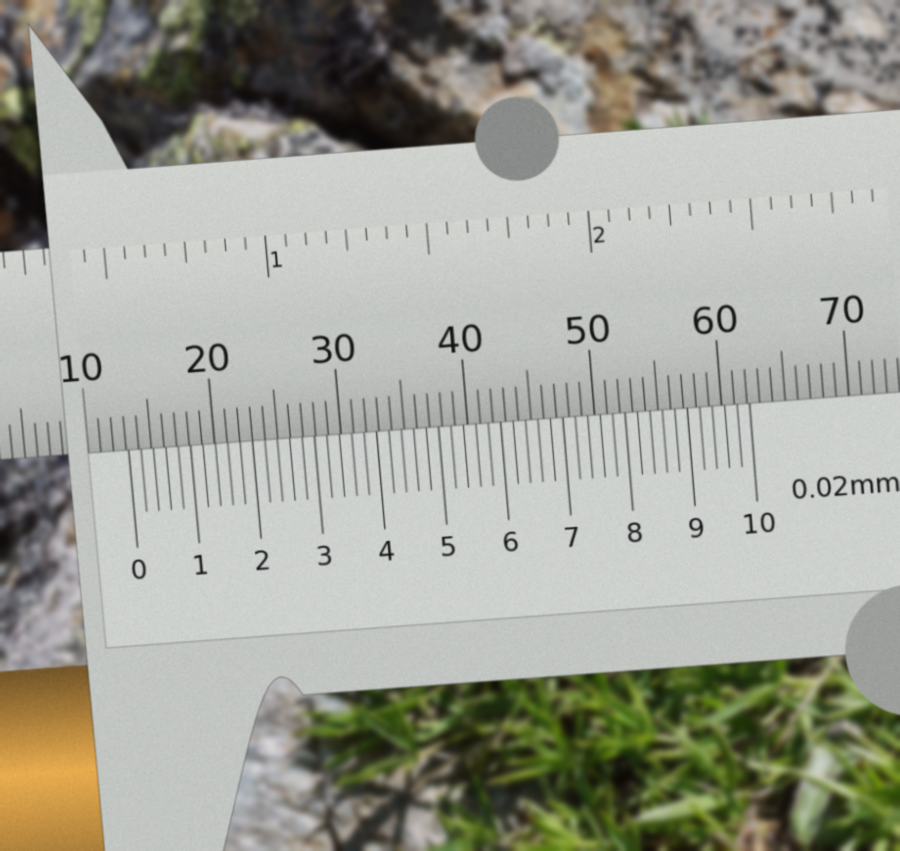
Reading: 13.2; mm
